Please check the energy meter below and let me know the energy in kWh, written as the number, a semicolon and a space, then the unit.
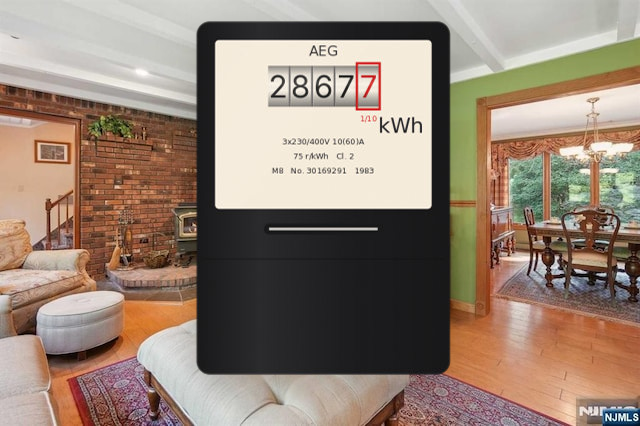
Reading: 2867.7; kWh
